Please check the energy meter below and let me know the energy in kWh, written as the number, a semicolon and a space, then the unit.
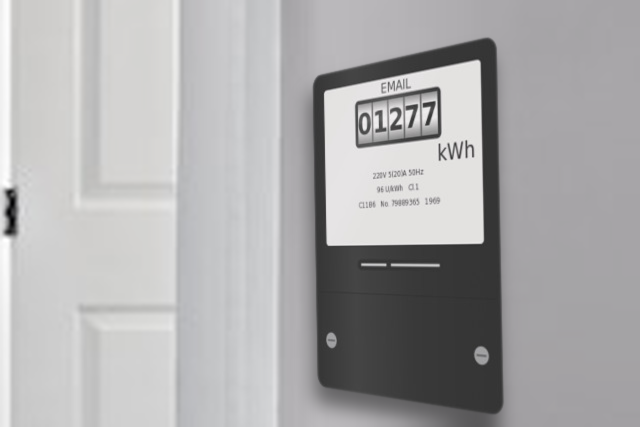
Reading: 1277; kWh
